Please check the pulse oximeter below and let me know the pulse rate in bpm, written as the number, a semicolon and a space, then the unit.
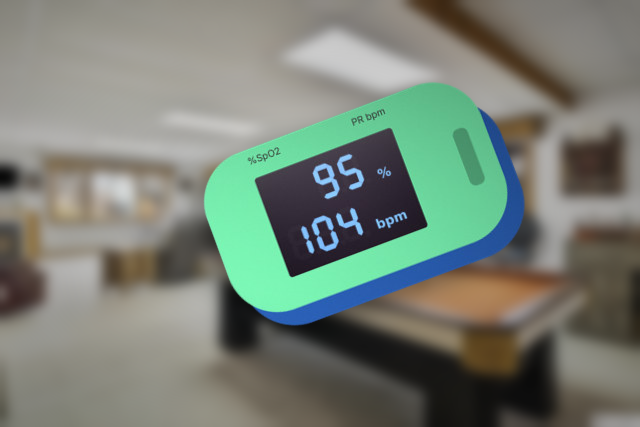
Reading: 104; bpm
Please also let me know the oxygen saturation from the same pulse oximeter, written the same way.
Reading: 95; %
